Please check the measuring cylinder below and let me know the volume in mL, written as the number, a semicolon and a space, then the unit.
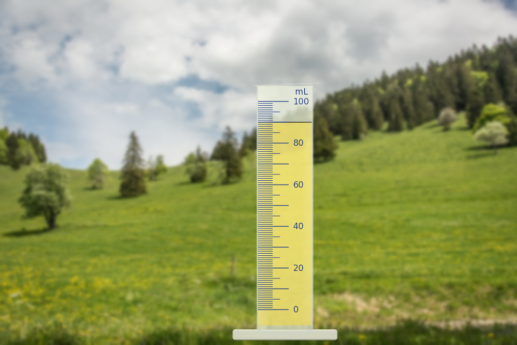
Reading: 90; mL
